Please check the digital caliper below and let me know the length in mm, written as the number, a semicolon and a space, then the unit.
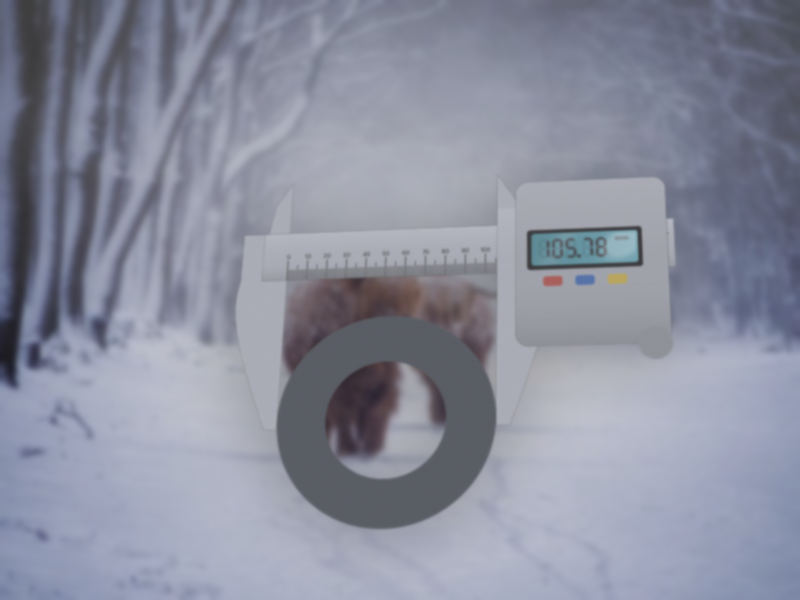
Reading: 105.78; mm
